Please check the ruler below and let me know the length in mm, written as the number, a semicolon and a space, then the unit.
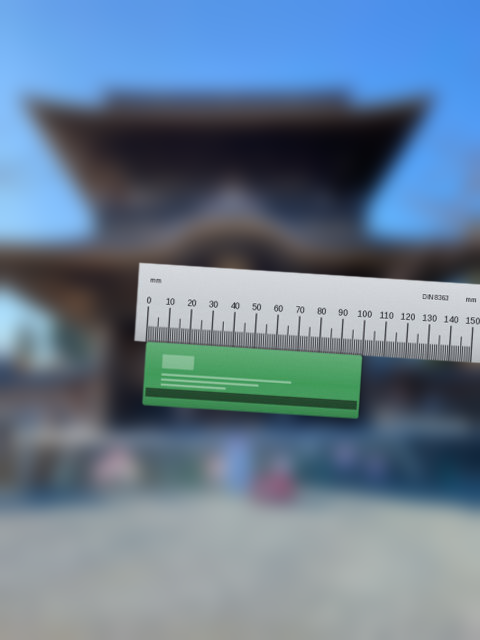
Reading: 100; mm
